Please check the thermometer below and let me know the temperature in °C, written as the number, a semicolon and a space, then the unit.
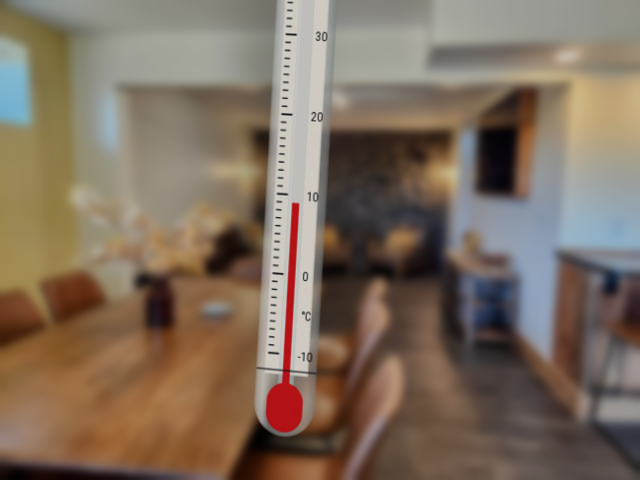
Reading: 9; °C
